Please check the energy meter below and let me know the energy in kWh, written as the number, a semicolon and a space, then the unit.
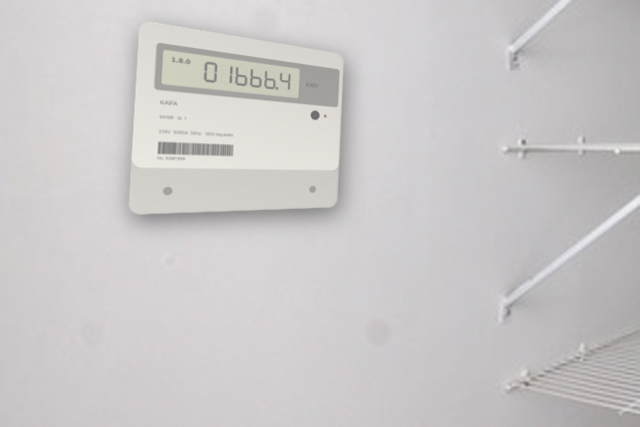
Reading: 1666.4; kWh
